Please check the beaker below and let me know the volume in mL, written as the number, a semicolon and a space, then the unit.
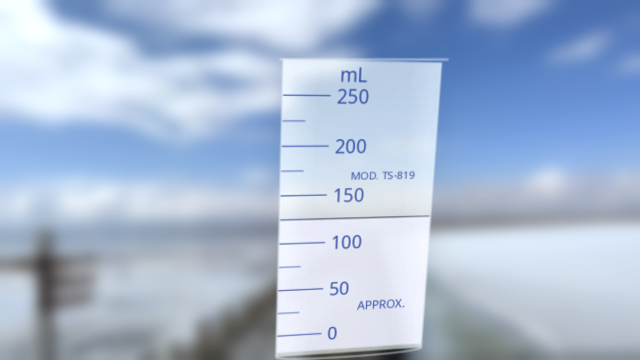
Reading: 125; mL
